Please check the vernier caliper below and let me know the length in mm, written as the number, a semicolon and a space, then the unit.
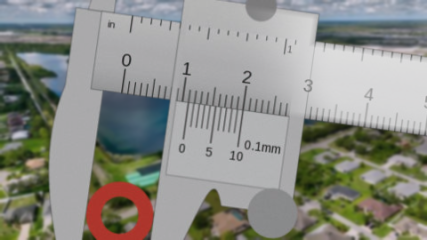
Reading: 11.0; mm
